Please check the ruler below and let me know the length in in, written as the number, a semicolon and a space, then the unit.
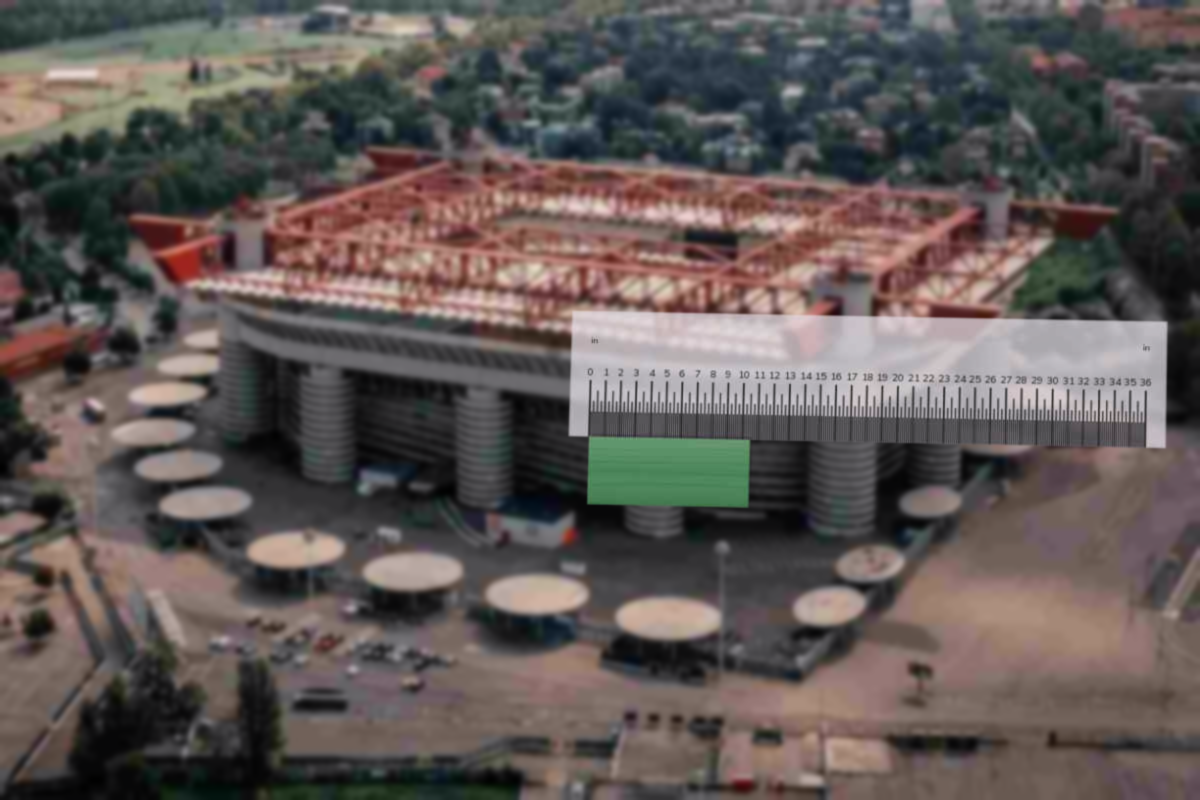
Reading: 10.5; in
